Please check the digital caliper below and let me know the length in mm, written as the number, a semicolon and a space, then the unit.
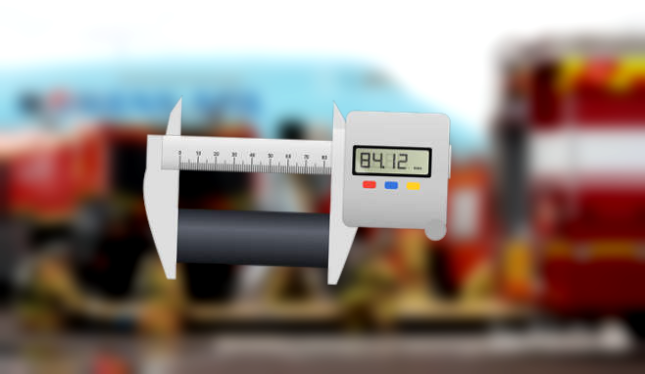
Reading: 84.12; mm
